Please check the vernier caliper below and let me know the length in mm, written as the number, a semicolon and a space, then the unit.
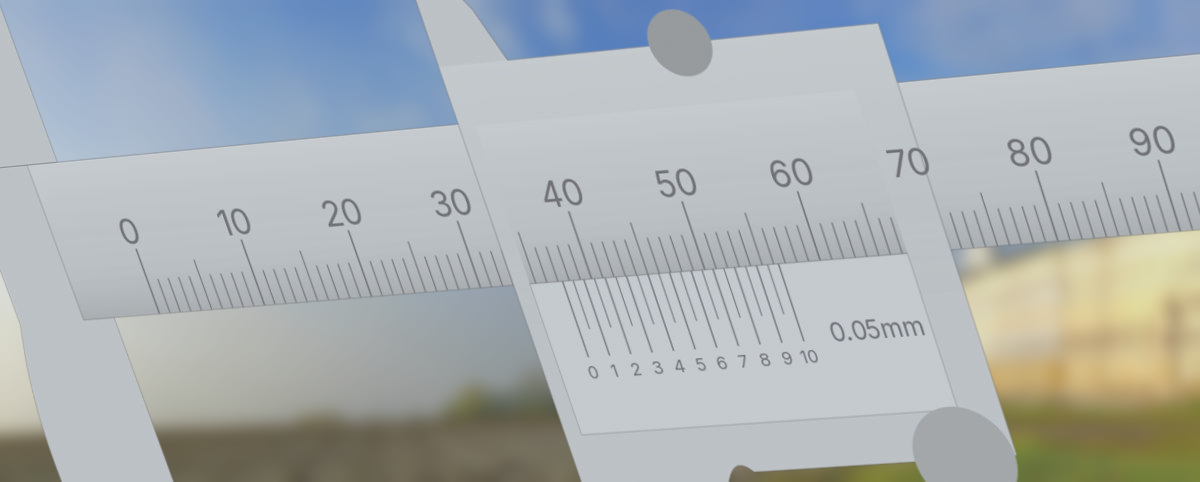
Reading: 37.4; mm
